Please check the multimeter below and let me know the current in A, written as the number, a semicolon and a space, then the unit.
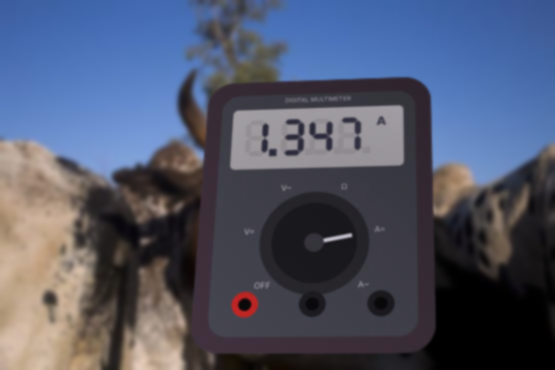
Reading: 1.347; A
